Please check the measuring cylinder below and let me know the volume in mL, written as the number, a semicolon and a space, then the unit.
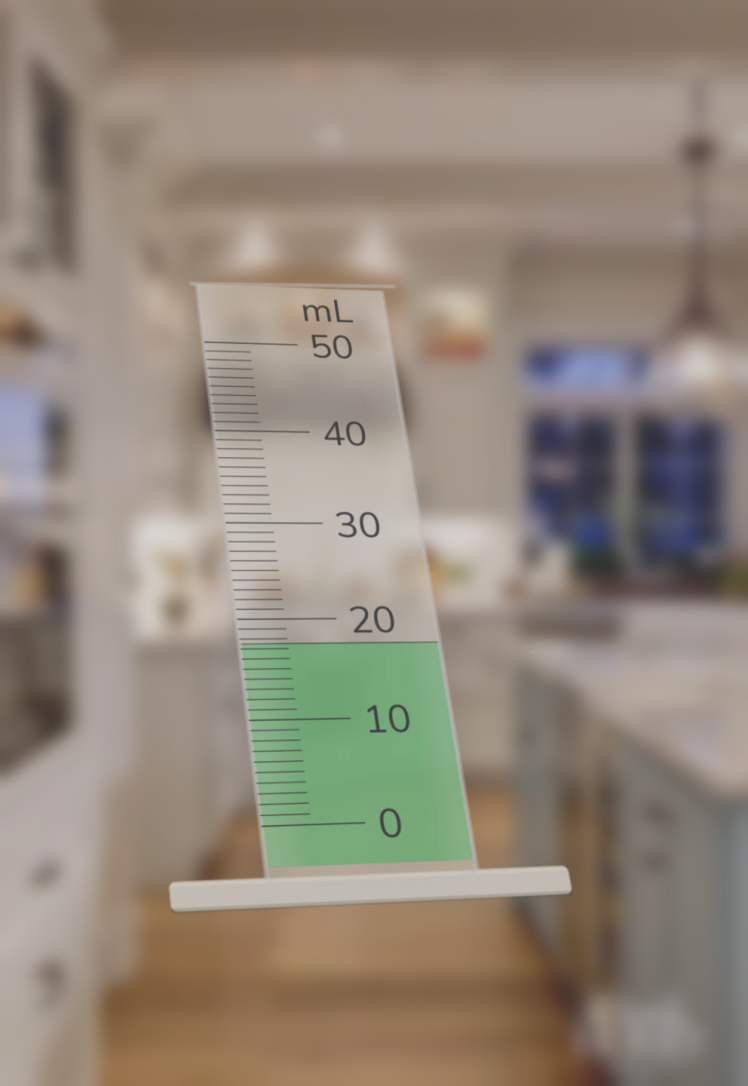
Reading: 17.5; mL
